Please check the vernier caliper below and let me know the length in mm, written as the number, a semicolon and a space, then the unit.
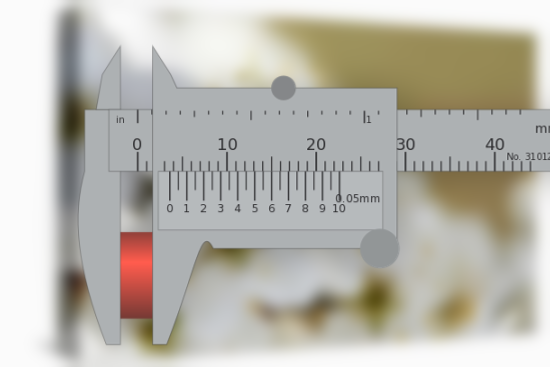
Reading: 3.6; mm
